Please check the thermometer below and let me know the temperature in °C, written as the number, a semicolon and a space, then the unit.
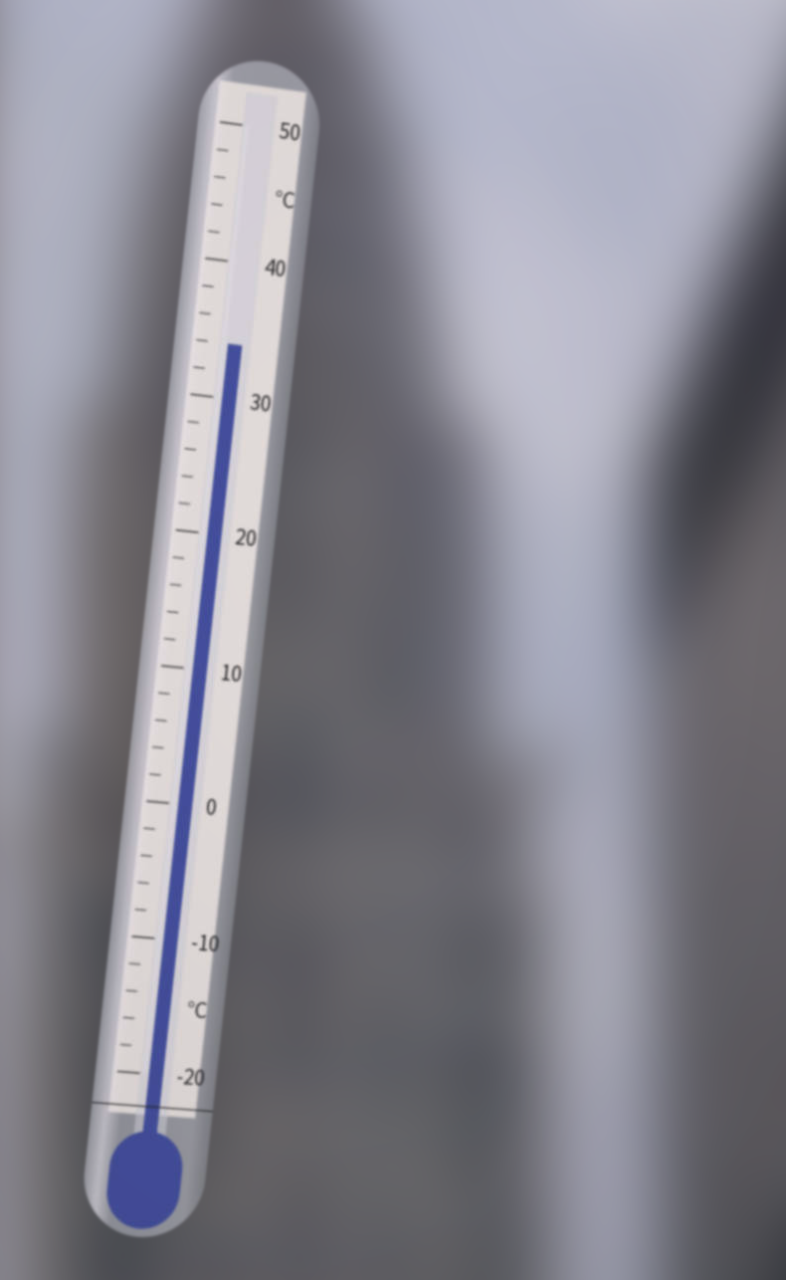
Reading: 34; °C
